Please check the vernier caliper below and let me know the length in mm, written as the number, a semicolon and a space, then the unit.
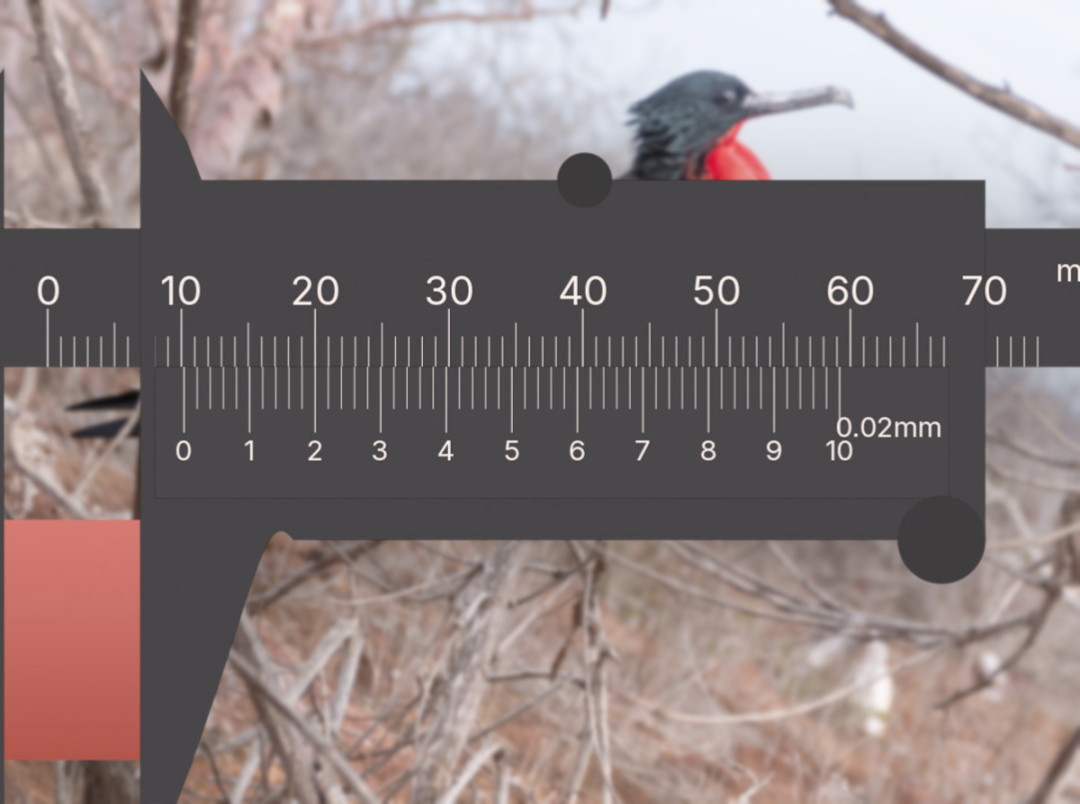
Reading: 10.2; mm
